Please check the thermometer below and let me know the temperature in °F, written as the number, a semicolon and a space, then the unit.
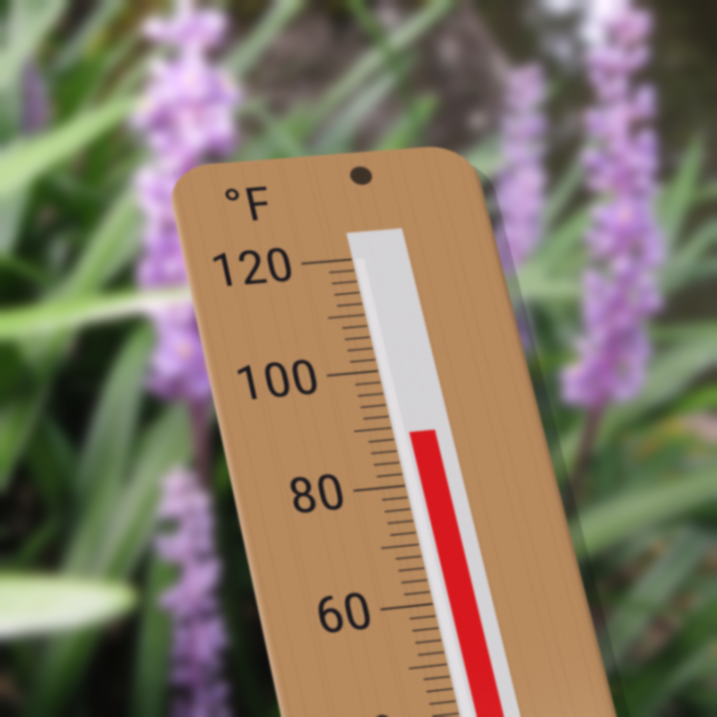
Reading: 89; °F
